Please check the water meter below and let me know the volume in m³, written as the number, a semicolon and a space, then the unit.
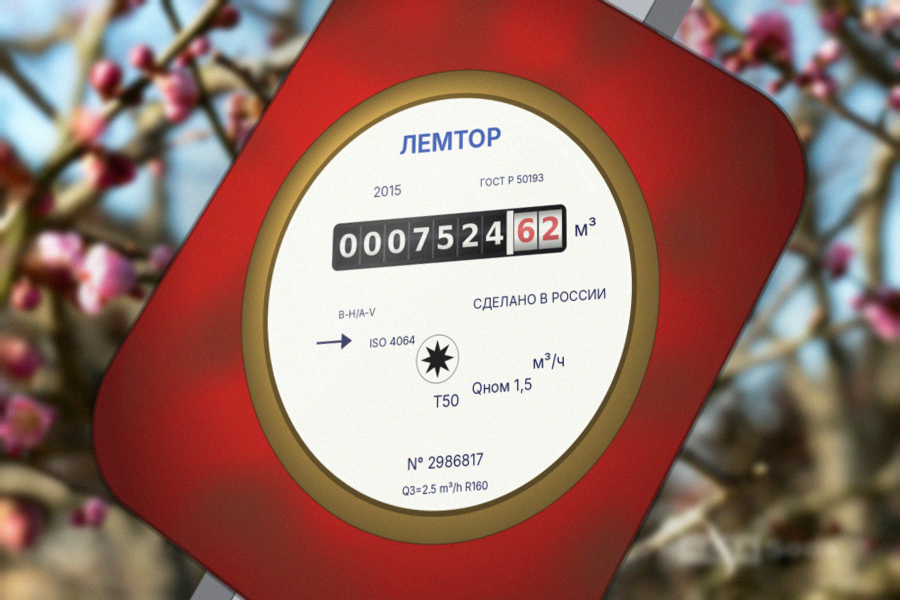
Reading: 7524.62; m³
